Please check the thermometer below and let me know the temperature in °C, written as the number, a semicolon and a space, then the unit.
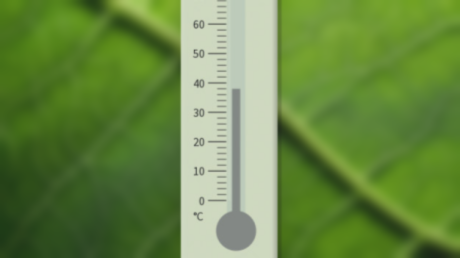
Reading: 38; °C
